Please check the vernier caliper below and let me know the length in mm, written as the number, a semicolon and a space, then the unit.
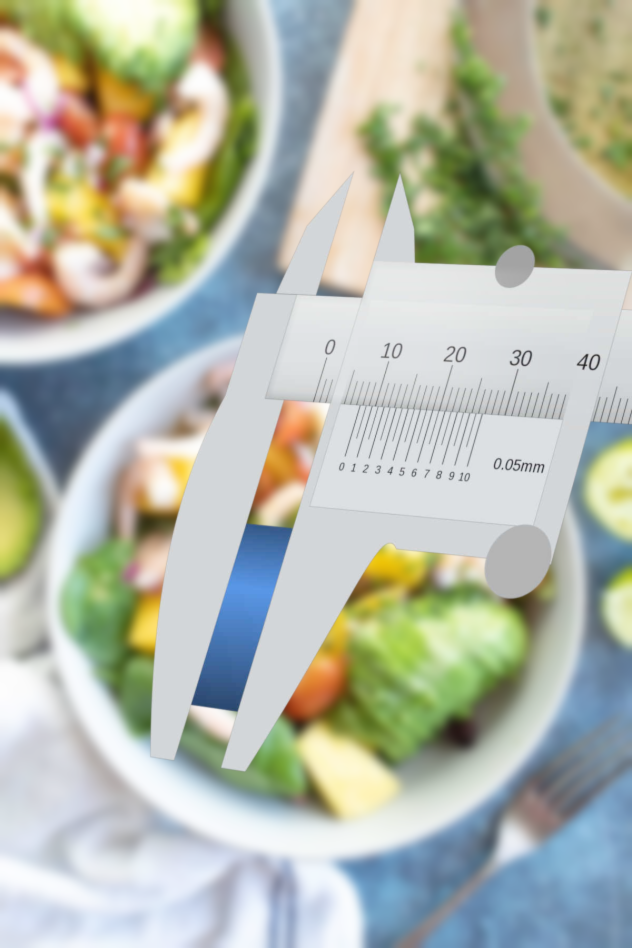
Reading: 7.6; mm
